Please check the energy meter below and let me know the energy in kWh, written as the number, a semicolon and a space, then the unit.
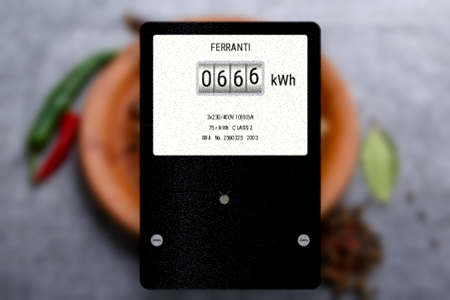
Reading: 666; kWh
